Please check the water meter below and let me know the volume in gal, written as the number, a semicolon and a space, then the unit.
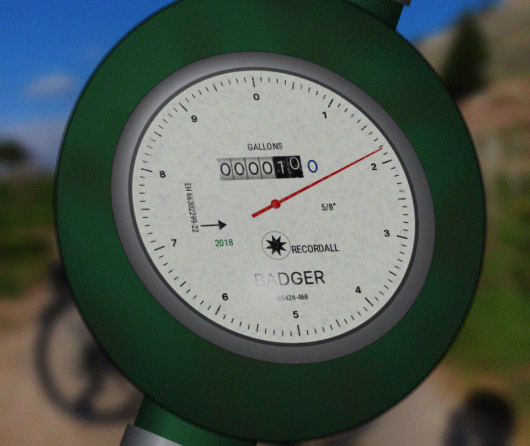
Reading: 101.8; gal
